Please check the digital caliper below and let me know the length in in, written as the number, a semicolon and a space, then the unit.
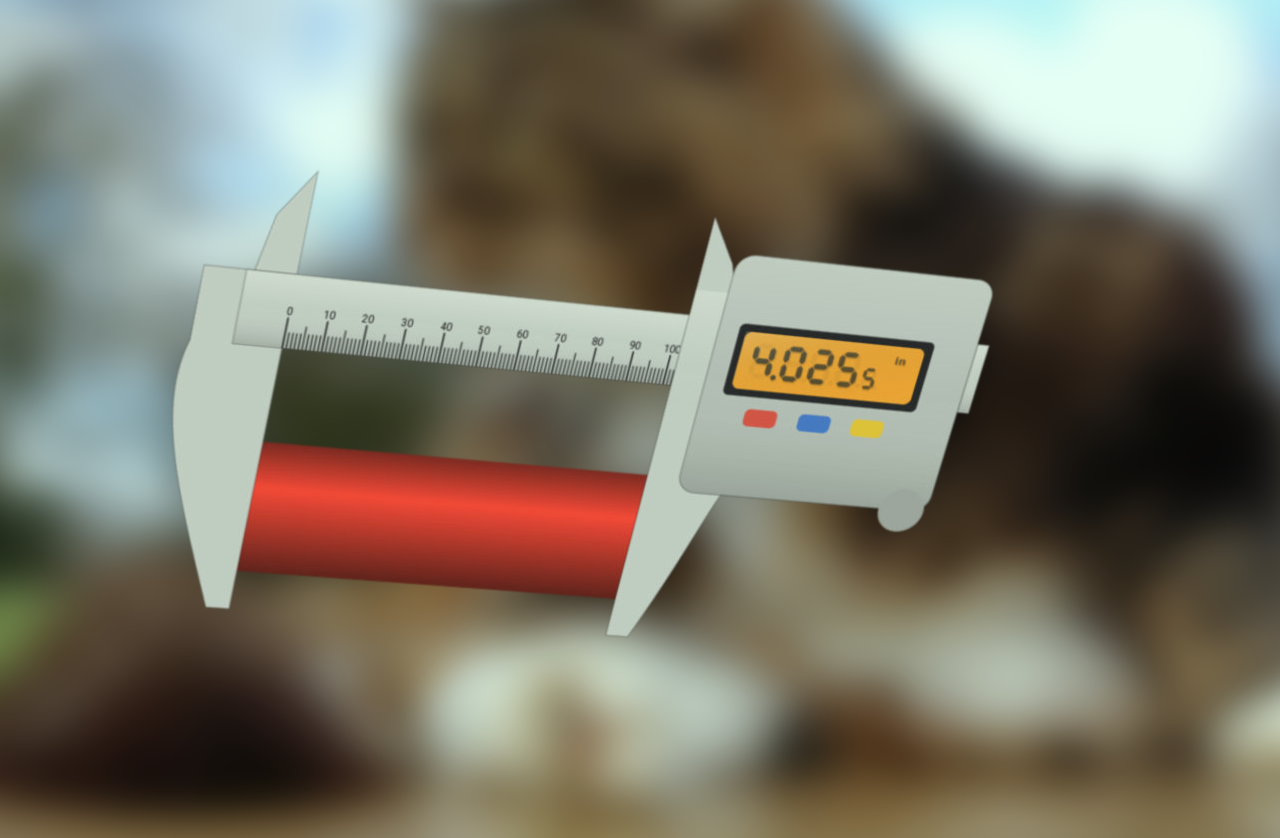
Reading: 4.0255; in
